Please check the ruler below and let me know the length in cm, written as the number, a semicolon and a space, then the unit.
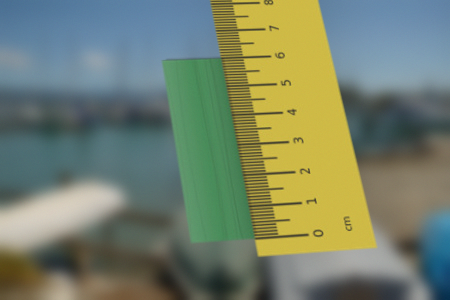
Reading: 6; cm
